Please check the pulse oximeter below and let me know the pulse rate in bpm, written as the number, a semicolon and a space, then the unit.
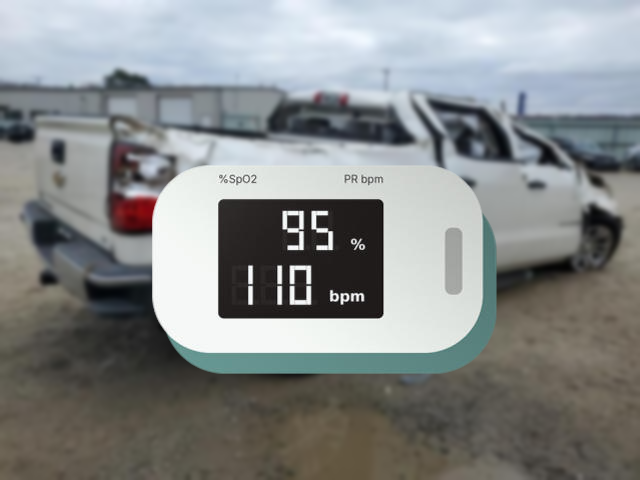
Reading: 110; bpm
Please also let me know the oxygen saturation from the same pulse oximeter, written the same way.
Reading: 95; %
